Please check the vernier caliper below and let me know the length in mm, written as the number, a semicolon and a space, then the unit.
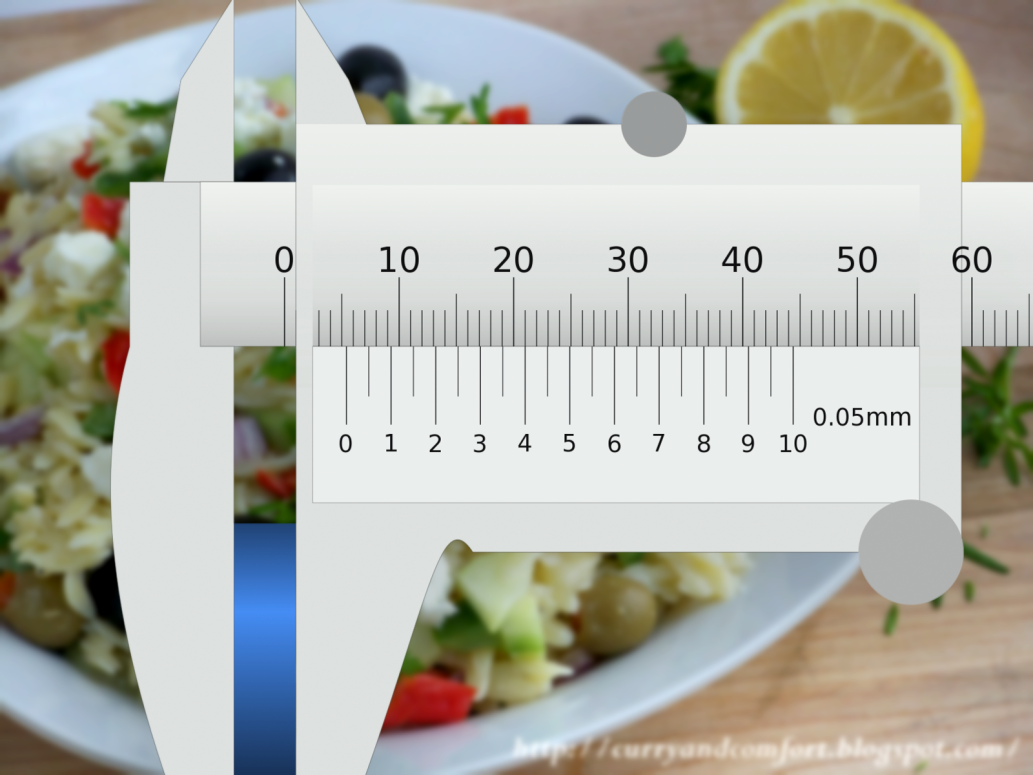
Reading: 5.4; mm
